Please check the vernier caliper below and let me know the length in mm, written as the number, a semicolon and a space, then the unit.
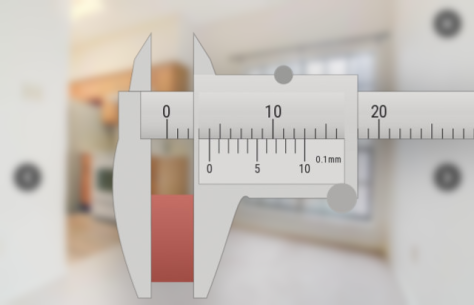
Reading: 4.0; mm
